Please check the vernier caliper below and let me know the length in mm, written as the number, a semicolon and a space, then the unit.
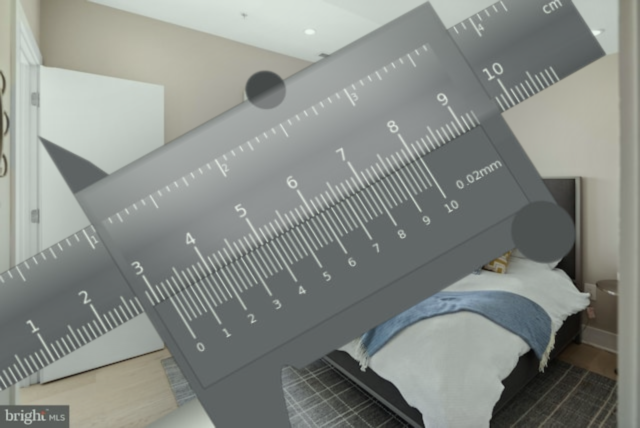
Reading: 32.0; mm
